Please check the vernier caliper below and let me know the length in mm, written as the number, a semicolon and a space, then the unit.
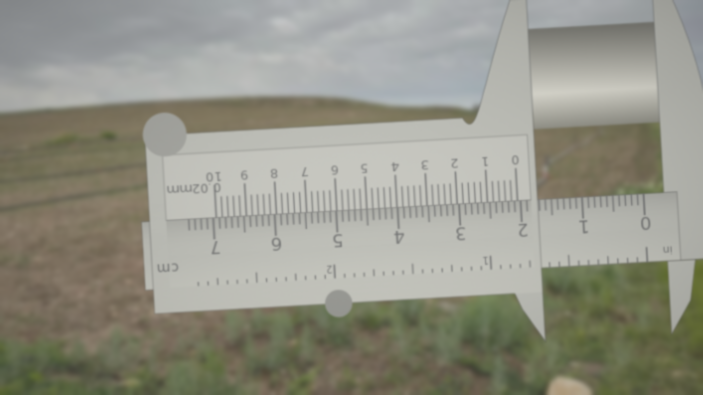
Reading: 20.5; mm
